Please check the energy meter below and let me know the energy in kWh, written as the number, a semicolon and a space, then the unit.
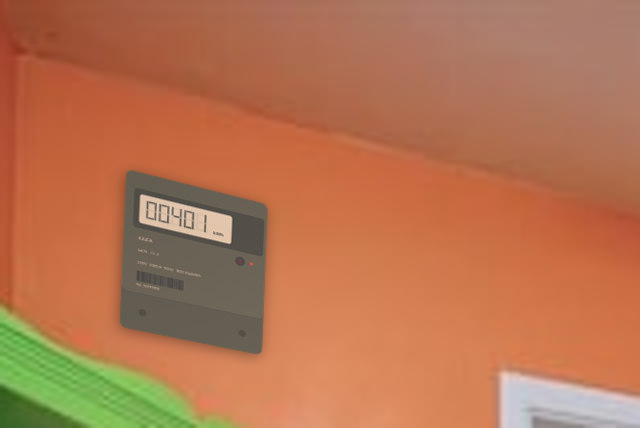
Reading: 401; kWh
